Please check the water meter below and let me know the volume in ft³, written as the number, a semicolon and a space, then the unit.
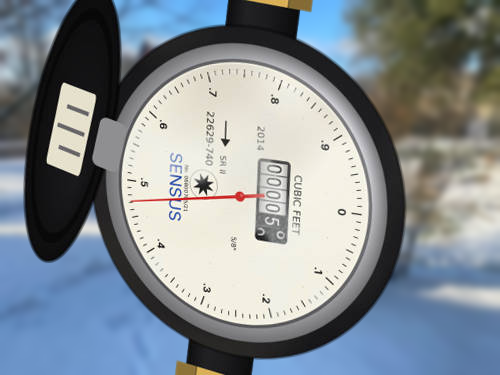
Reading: 58.47; ft³
